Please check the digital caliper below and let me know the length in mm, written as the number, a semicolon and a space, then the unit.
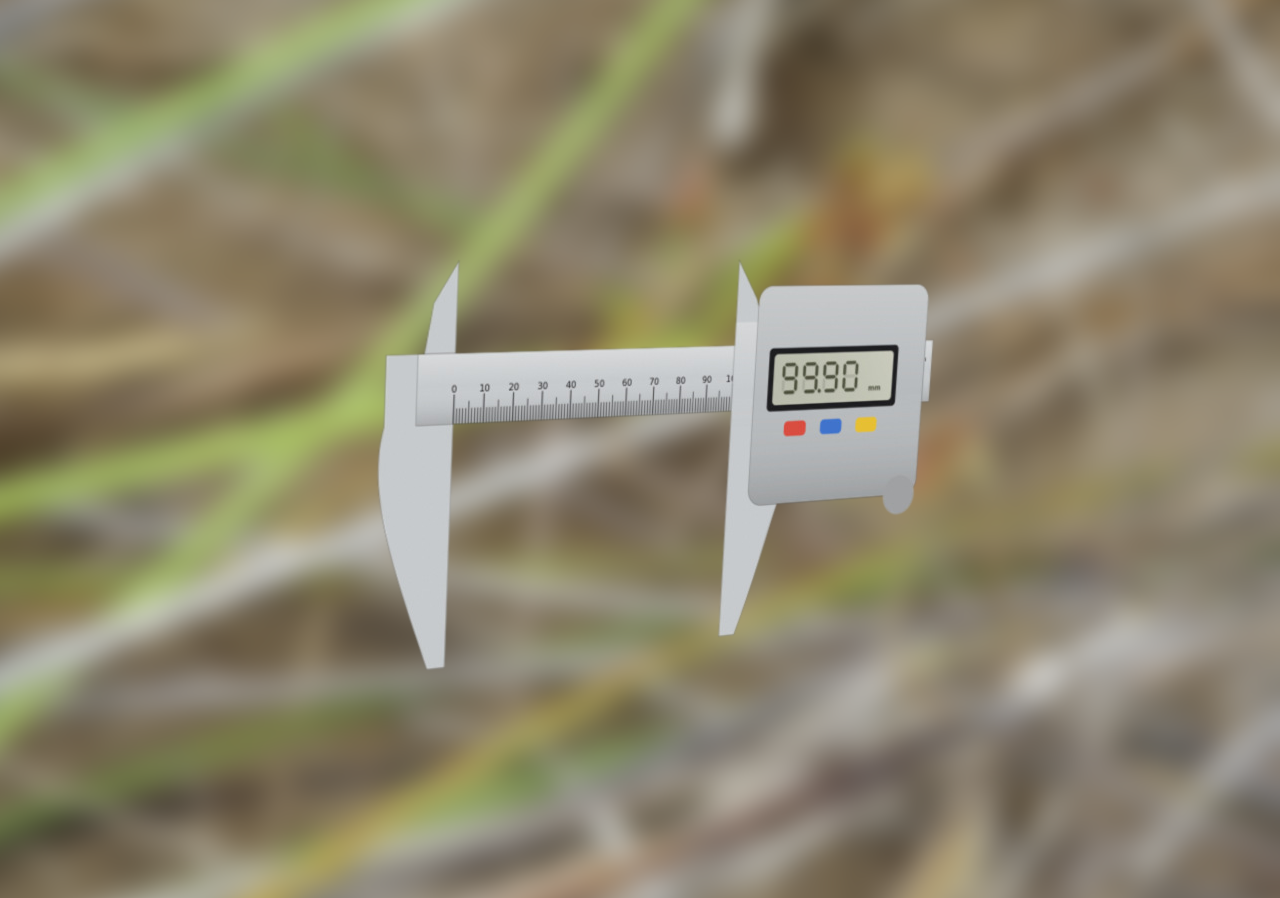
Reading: 99.90; mm
